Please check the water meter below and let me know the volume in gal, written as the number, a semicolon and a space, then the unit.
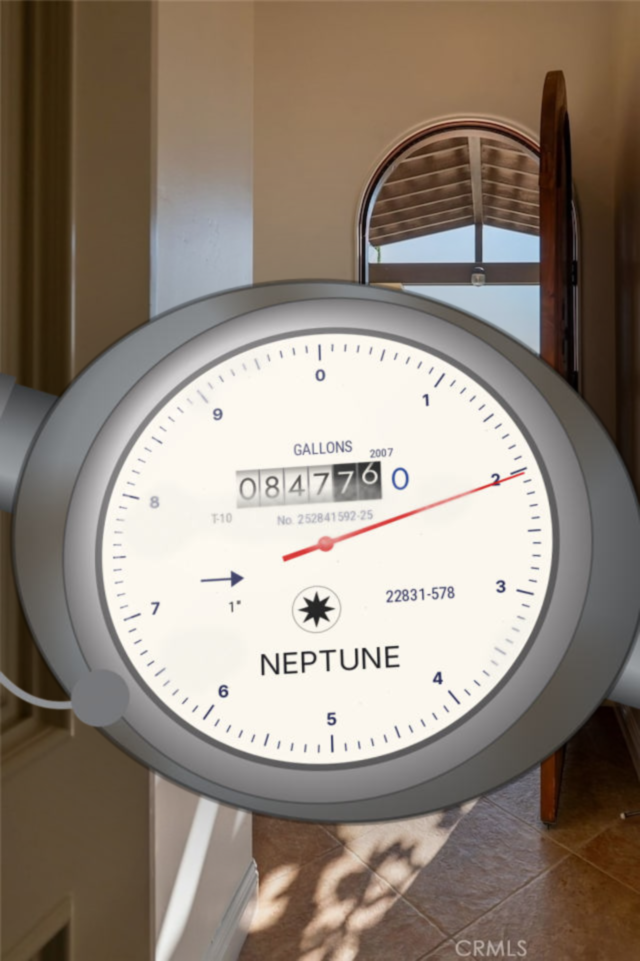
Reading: 847762.0; gal
